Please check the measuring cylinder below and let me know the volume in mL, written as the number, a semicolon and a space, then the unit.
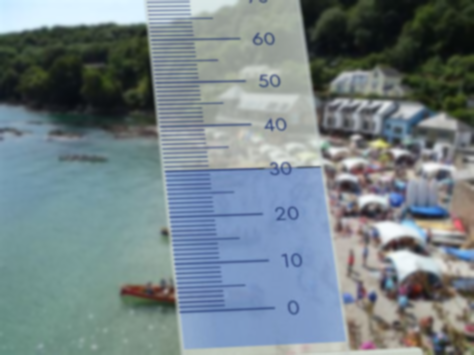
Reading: 30; mL
